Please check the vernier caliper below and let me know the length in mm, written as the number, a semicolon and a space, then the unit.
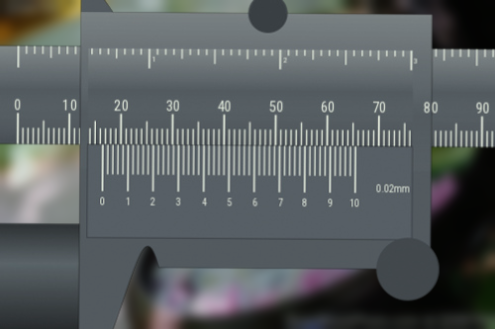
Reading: 16.5; mm
